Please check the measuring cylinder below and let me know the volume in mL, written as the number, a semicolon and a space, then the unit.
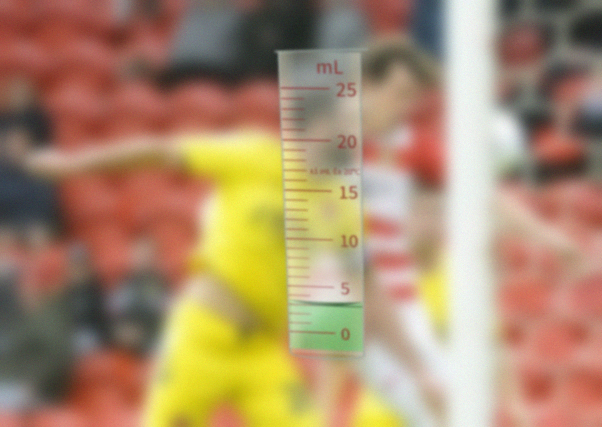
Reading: 3; mL
